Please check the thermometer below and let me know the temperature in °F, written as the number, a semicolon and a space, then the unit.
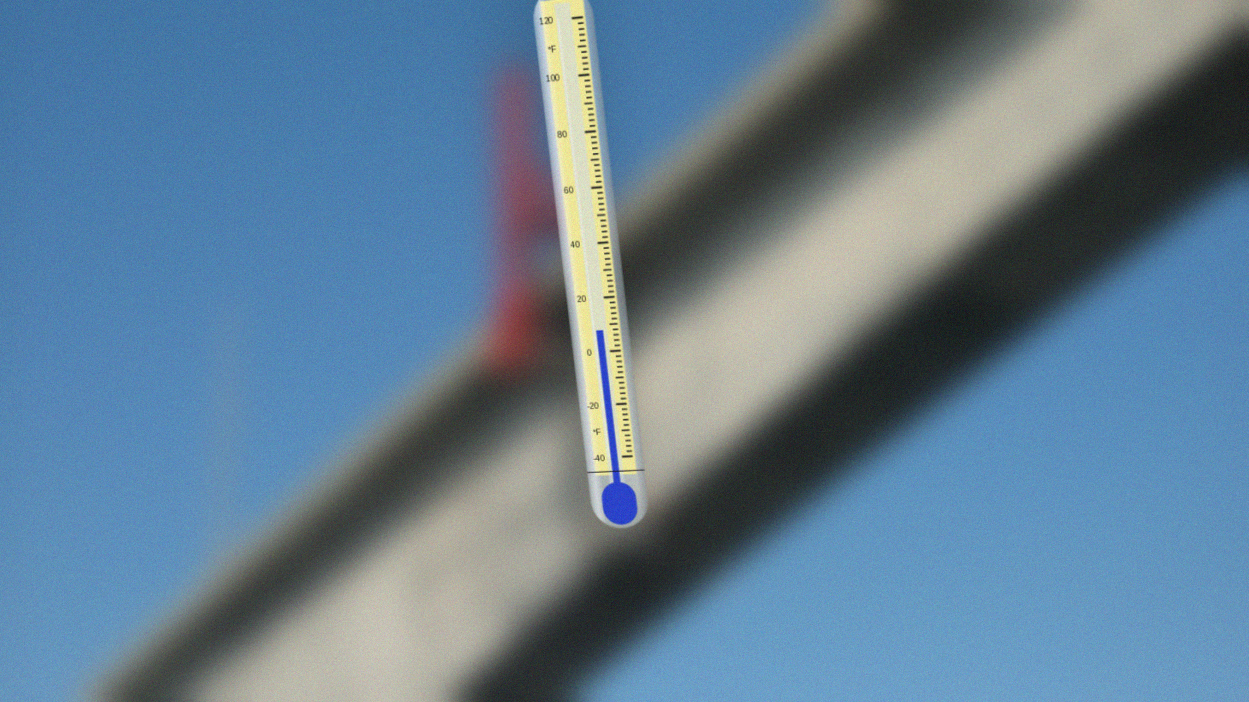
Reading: 8; °F
